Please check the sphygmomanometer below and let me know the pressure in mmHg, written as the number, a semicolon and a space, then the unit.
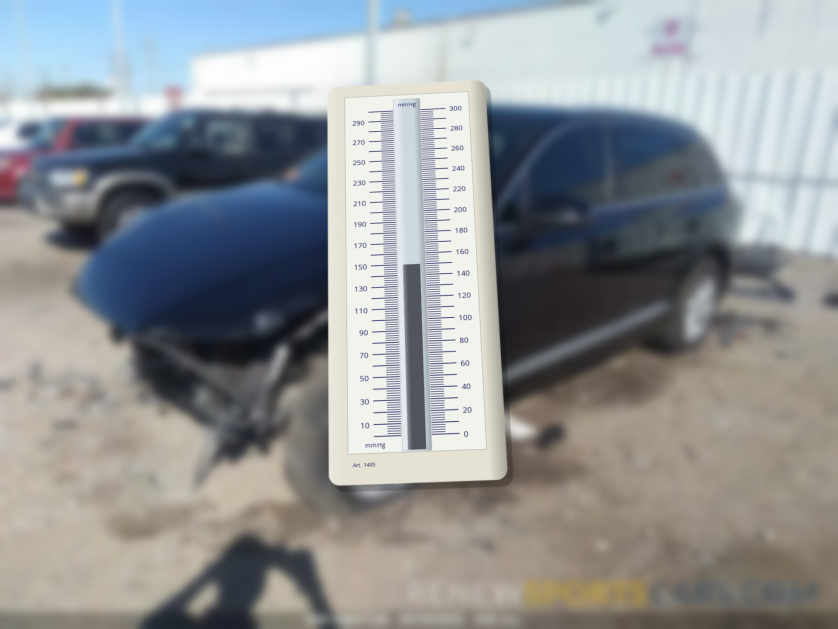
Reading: 150; mmHg
